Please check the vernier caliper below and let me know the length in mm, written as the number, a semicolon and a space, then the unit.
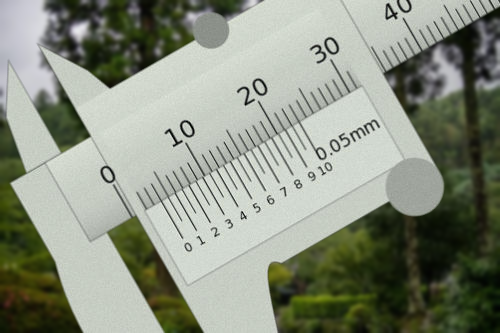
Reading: 4.0; mm
